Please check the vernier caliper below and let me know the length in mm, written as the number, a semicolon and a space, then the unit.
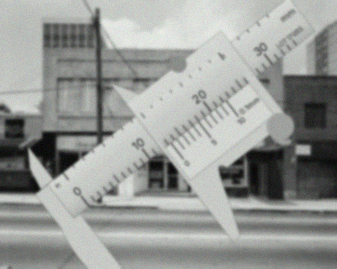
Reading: 13.4; mm
